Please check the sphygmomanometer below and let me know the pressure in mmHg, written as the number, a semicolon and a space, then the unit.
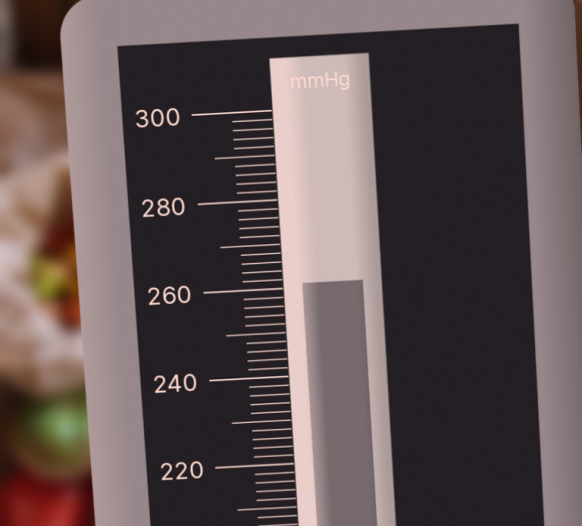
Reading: 261; mmHg
